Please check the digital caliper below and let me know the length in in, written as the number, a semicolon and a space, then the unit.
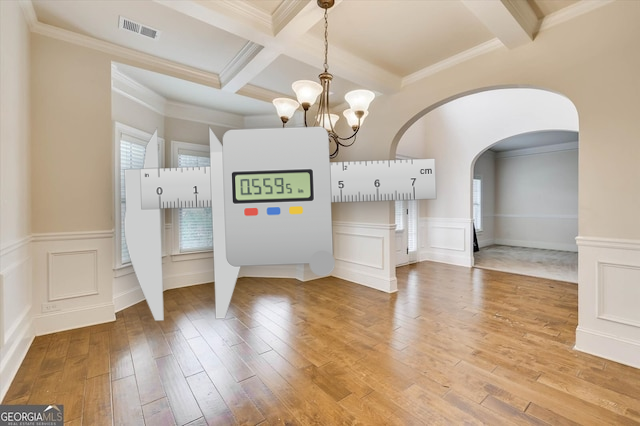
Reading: 0.5595; in
